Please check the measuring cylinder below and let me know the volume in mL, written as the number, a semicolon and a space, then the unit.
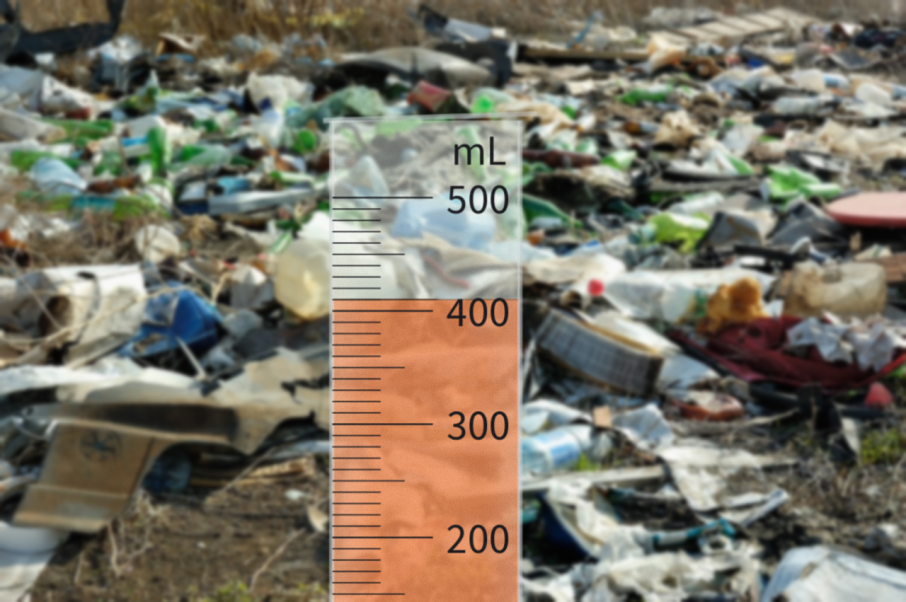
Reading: 410; mL
